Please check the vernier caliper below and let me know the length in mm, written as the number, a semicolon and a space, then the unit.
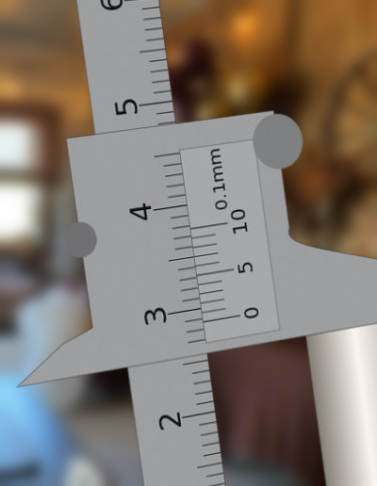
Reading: 28.7; mm
